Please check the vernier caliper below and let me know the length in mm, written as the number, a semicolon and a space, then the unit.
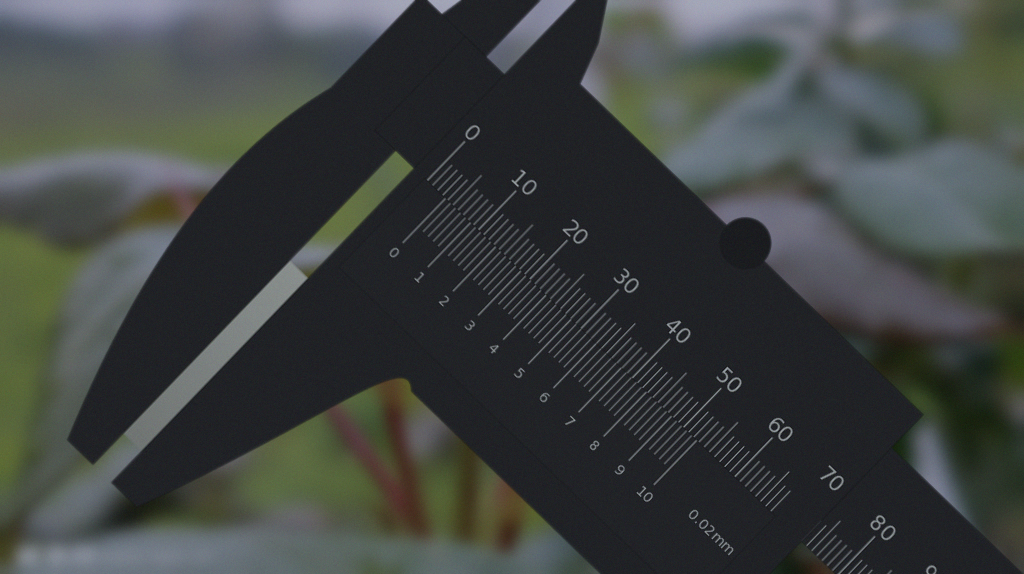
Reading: 3.6; mm
